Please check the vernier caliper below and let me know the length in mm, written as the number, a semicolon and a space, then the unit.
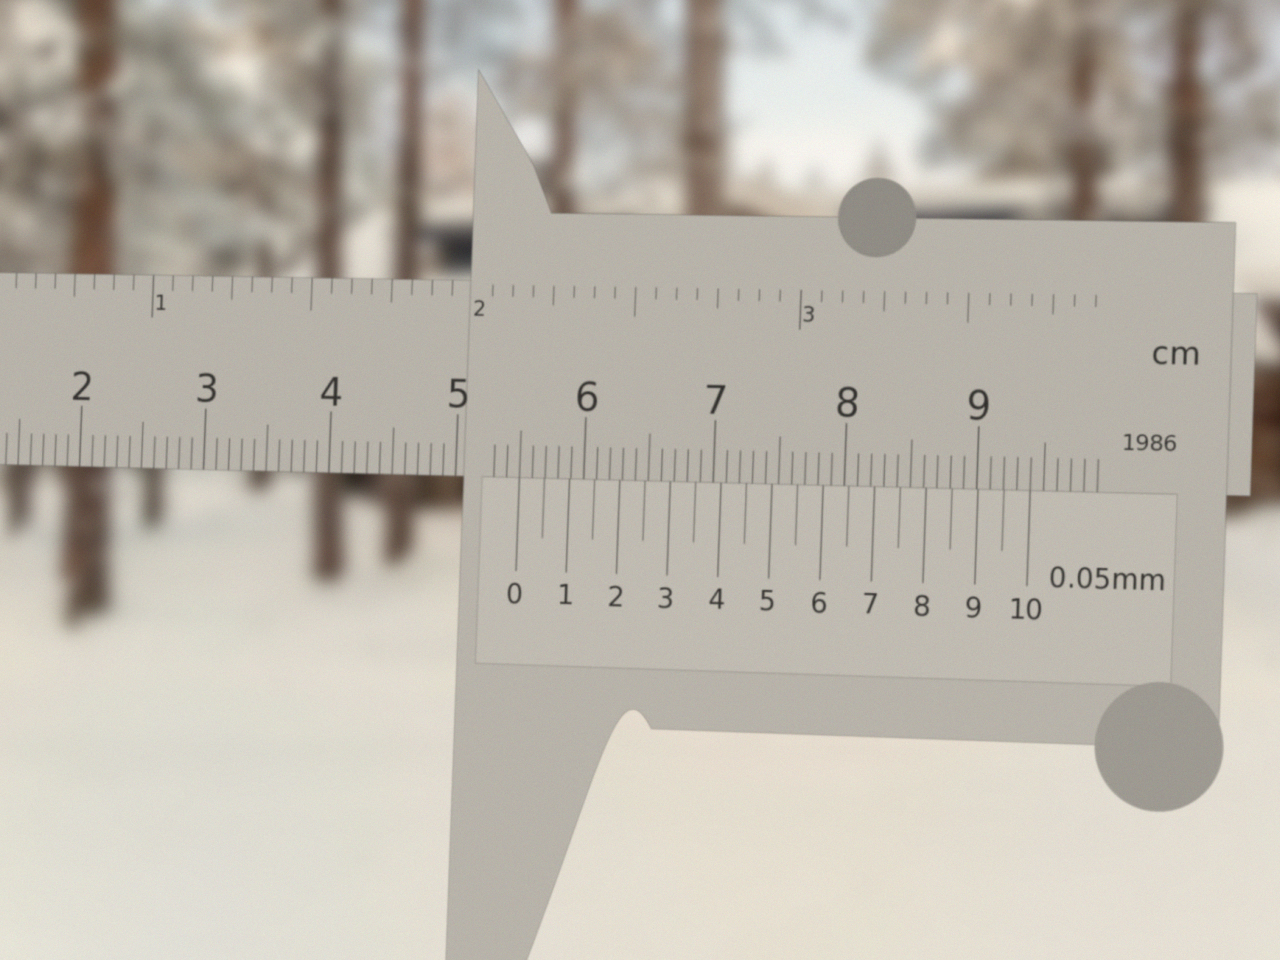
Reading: 55.0; mm
